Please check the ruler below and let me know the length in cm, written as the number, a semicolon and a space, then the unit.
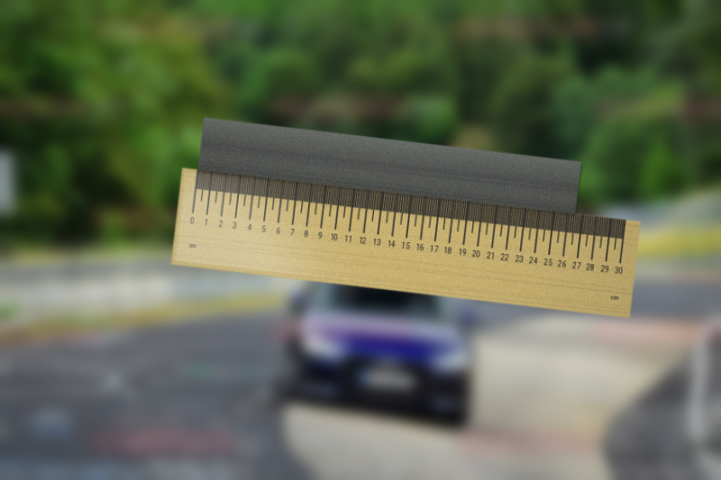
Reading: 26.5; cm
